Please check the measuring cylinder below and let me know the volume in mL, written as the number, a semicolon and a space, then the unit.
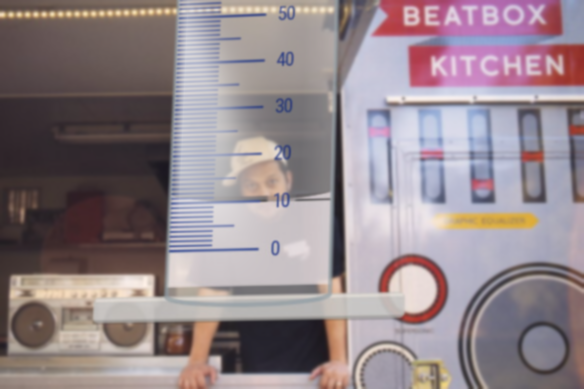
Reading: 10; mL
